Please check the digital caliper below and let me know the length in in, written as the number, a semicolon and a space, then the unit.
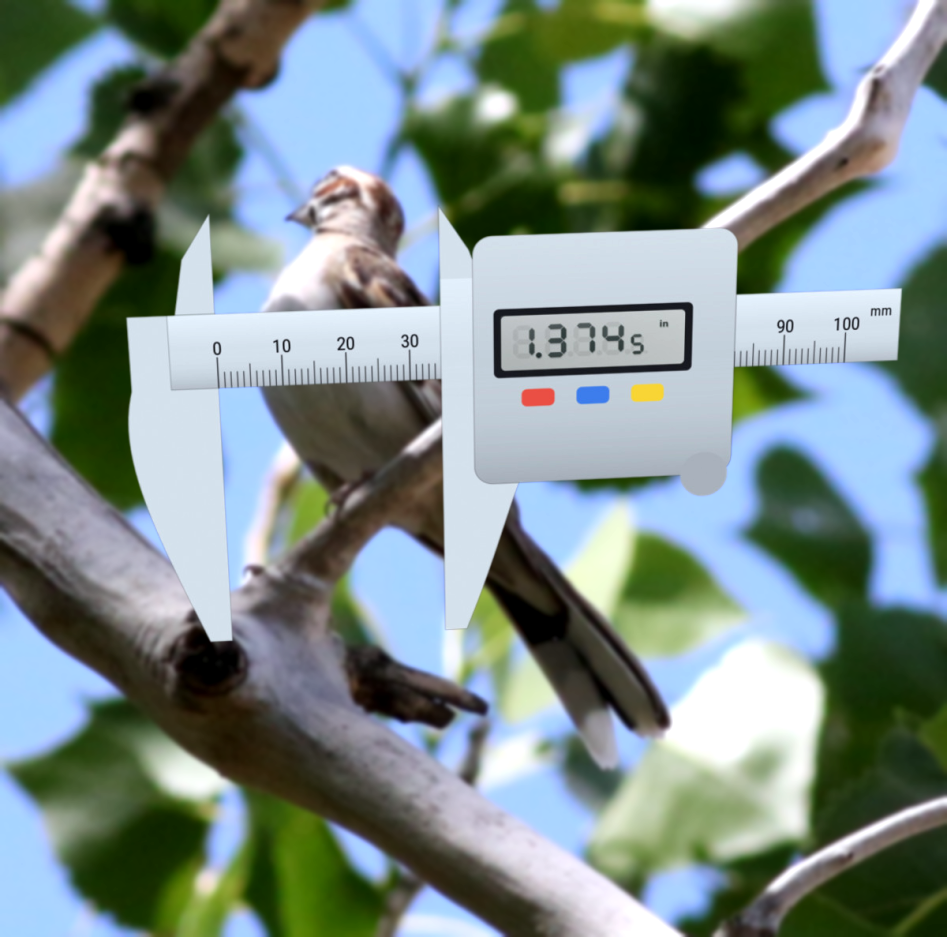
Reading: 1.3745; in
